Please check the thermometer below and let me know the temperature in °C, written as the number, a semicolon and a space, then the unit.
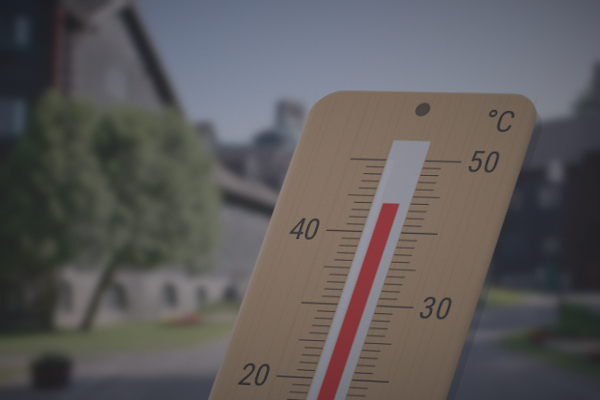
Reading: 44; °C
